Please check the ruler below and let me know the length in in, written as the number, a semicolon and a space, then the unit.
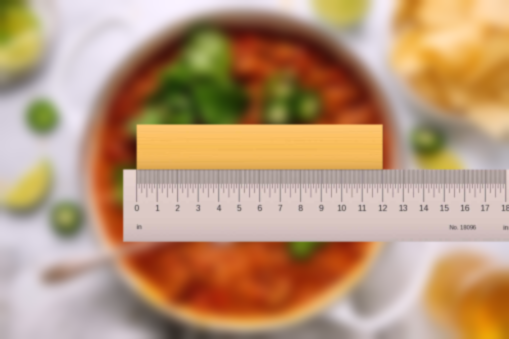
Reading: 12; in
